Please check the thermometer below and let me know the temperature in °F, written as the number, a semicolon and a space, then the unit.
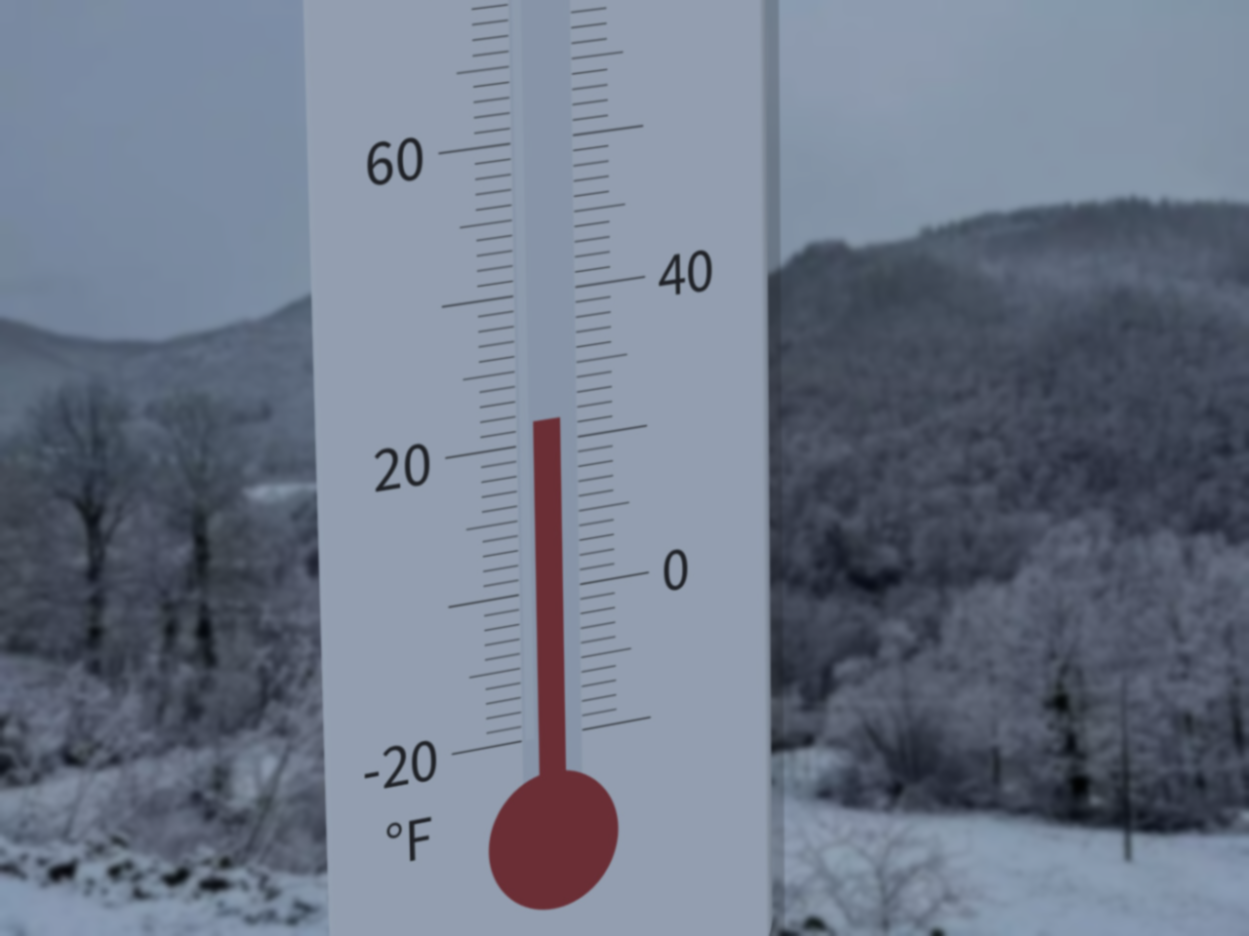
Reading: 23; °F
